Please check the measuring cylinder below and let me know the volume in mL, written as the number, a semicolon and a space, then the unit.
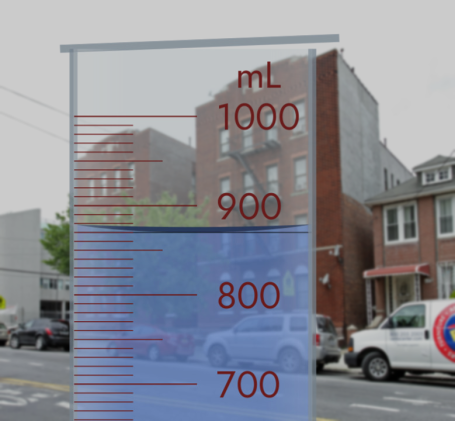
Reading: 870; mL
